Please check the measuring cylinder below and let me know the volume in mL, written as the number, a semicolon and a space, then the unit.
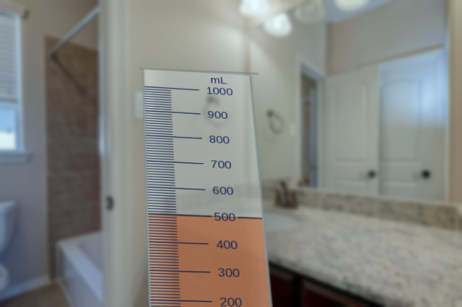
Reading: 500; mL
